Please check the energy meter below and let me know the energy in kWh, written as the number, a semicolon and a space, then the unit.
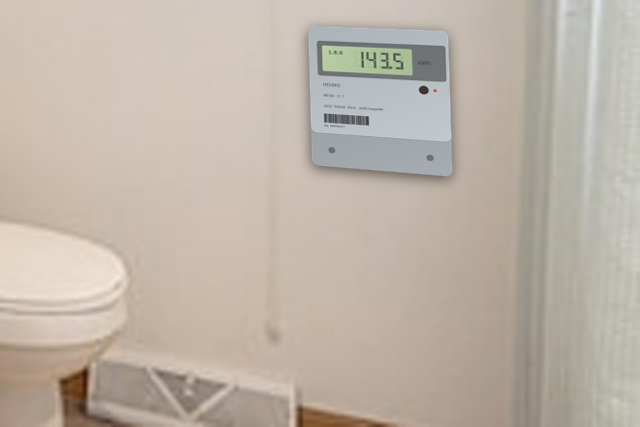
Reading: 143.5; kWh
